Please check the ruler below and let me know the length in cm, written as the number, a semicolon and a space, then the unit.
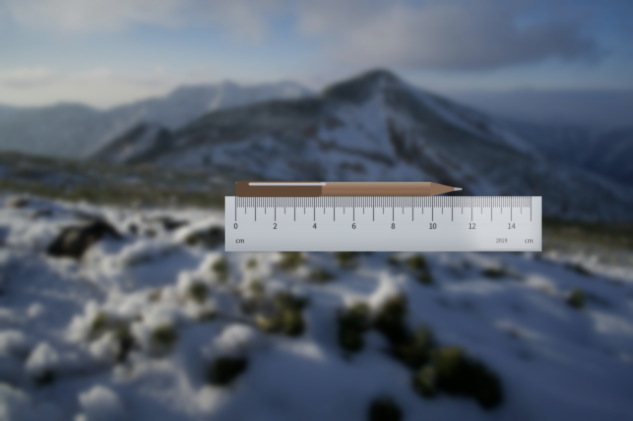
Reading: 11.5; cm
